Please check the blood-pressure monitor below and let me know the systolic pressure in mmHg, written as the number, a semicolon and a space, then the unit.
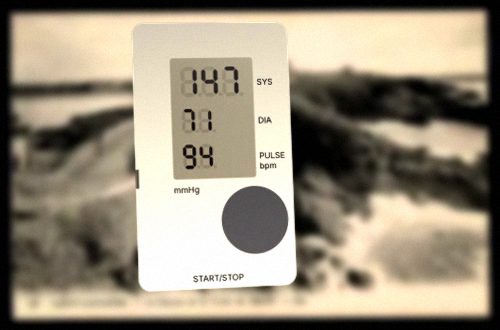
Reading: 147; mmHg
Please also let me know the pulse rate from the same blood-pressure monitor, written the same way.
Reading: 94; bpm
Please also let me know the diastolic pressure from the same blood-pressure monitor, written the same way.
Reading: 71; mmHg
